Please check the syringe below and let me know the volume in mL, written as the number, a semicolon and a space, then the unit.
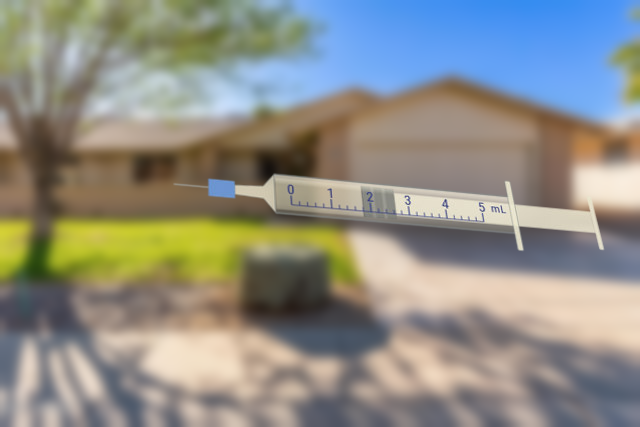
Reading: 1.8; mL
